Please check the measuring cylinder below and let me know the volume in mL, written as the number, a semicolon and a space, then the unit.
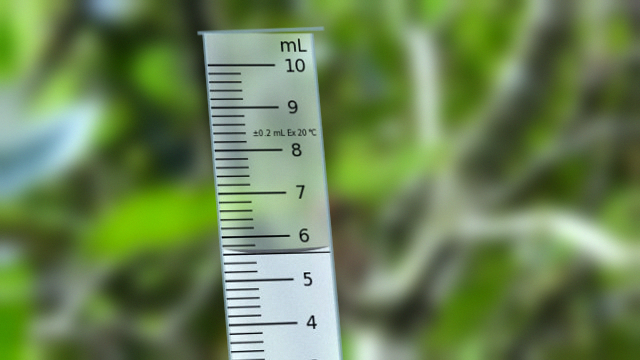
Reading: 5.6; mL
